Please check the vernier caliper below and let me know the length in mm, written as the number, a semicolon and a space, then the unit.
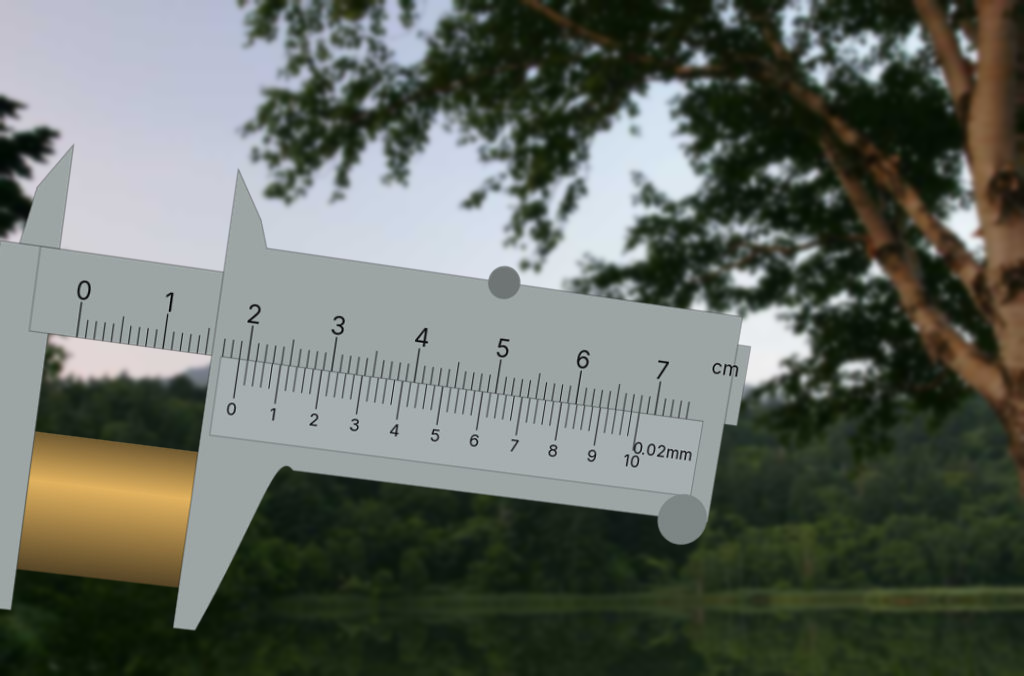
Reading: 19.0; mm
